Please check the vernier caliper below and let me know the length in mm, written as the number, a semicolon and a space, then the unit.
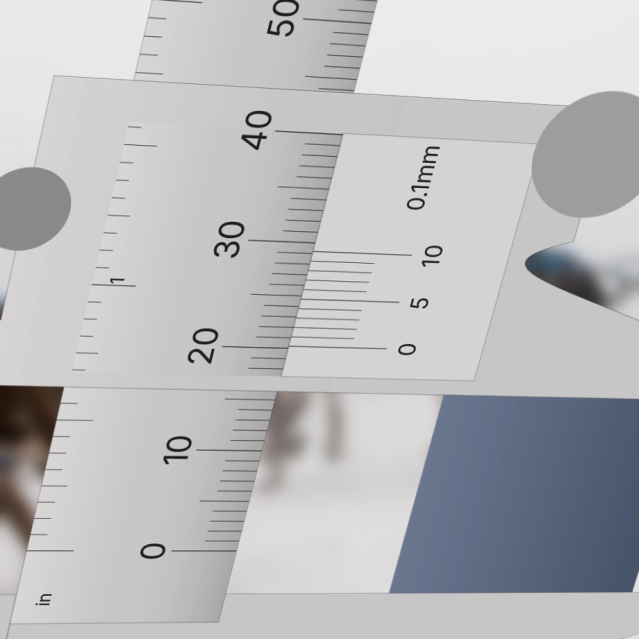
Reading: 20.2; mm
